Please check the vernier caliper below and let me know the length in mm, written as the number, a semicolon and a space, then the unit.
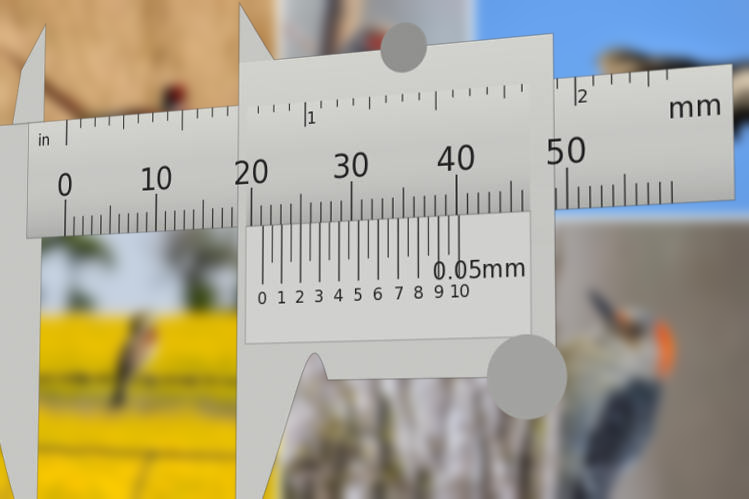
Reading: 21.2; mm
